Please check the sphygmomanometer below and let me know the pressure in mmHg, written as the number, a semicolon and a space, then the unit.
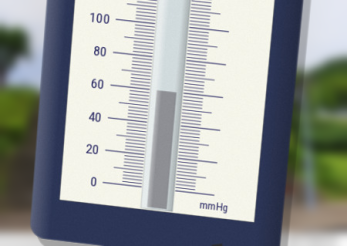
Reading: 60; mmHg
